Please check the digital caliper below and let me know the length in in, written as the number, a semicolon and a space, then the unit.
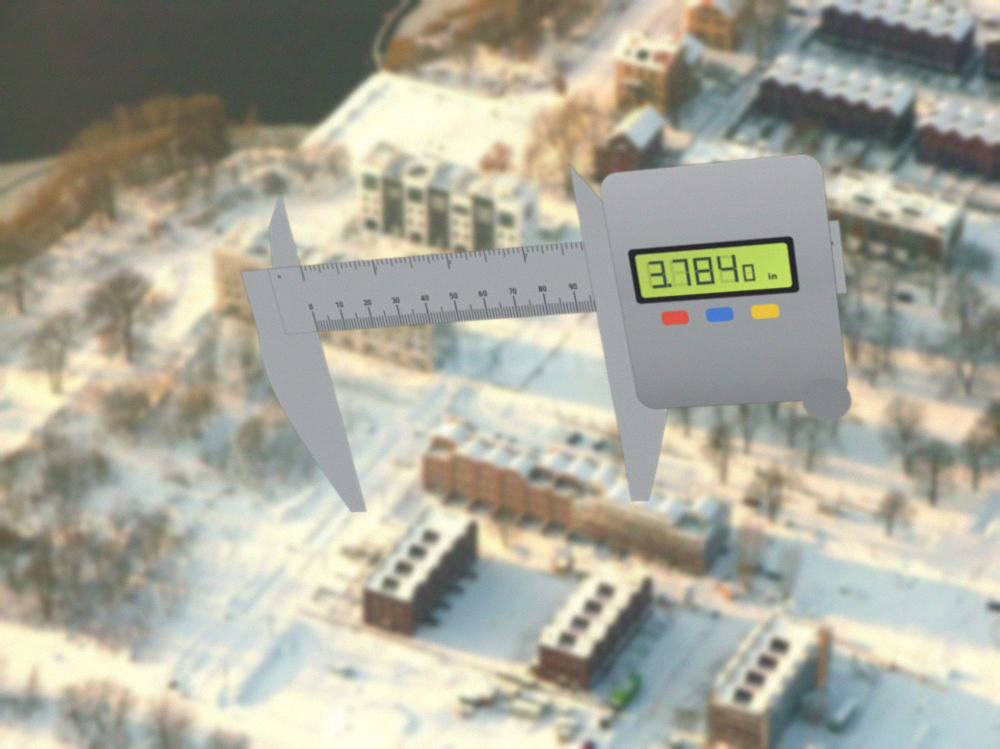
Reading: 3.7840; in
